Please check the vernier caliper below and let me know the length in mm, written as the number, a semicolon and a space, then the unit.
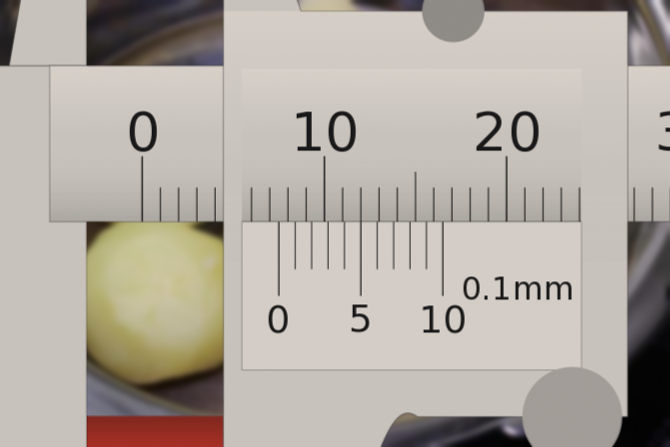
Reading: 7.5; mm
